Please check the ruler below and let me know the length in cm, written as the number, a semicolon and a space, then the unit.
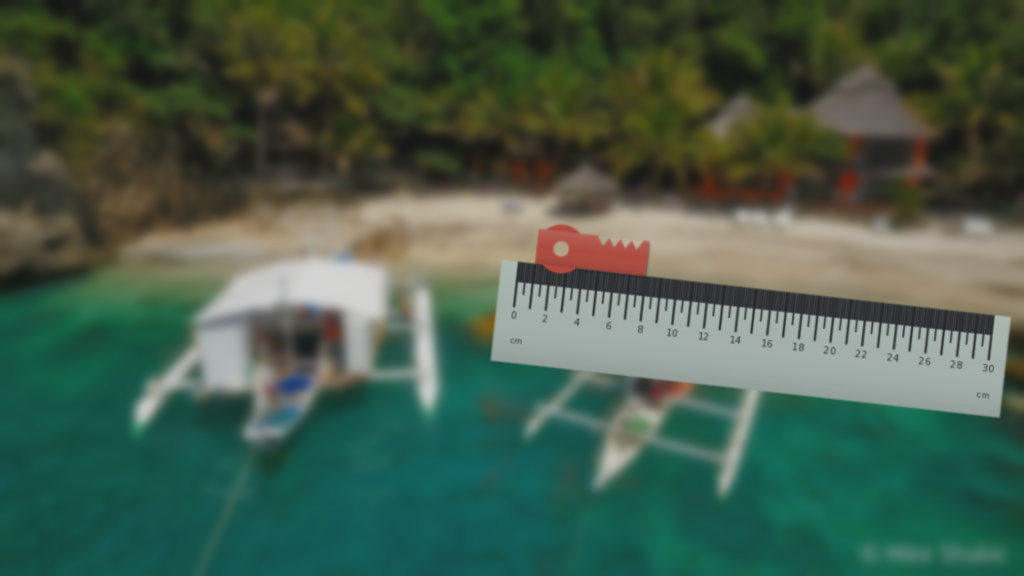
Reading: 7; cm
